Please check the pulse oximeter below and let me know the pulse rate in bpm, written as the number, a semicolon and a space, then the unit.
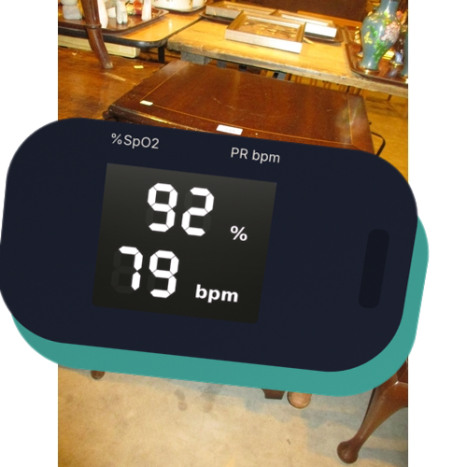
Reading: 79; bpm
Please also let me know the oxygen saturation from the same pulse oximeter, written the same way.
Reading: 92; %
